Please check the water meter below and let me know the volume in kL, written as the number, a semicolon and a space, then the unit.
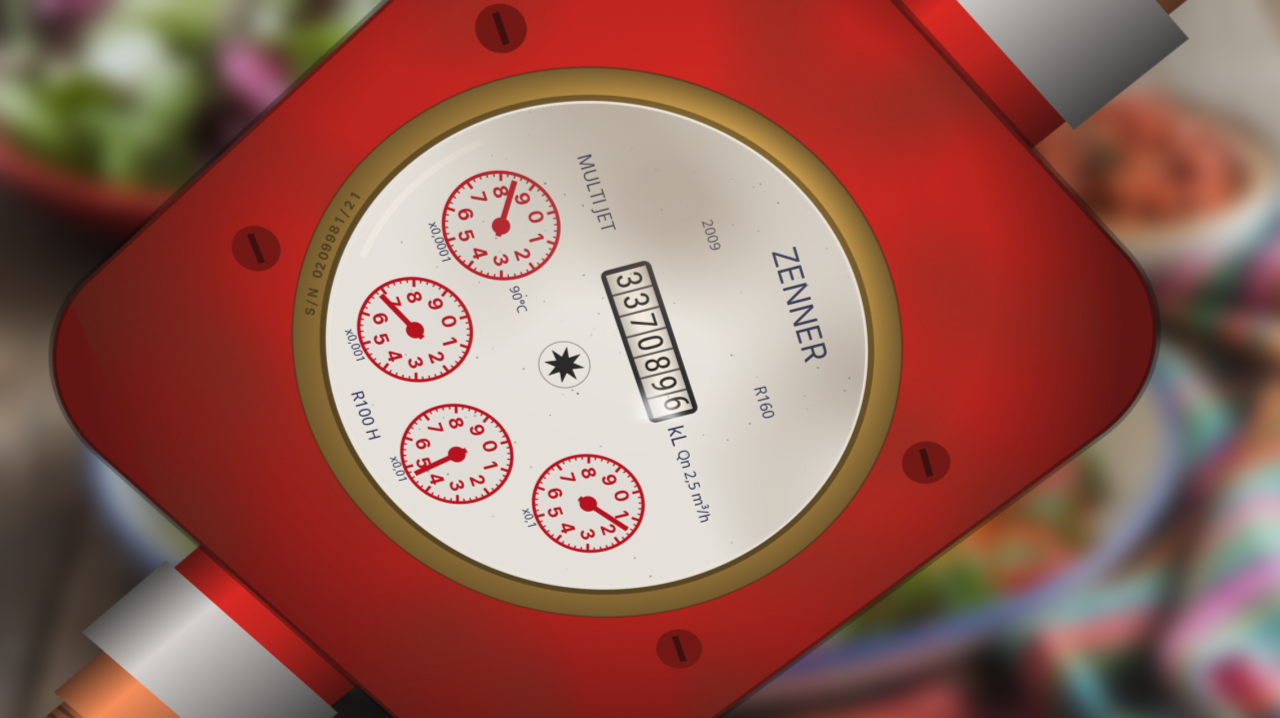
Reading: 3370896.1468; kL
